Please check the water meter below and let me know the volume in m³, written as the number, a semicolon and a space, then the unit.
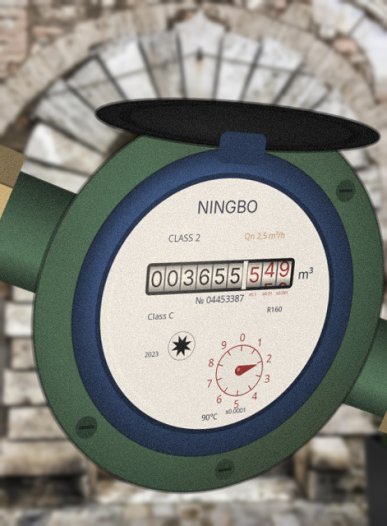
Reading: 3655.5492; m³
